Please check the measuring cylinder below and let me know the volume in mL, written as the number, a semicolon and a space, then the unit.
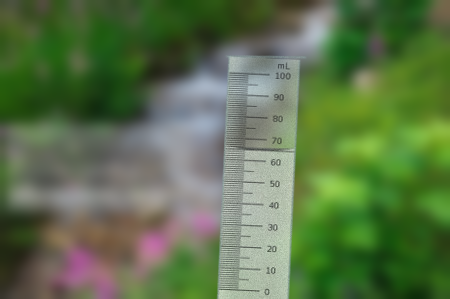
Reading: 65; mL
